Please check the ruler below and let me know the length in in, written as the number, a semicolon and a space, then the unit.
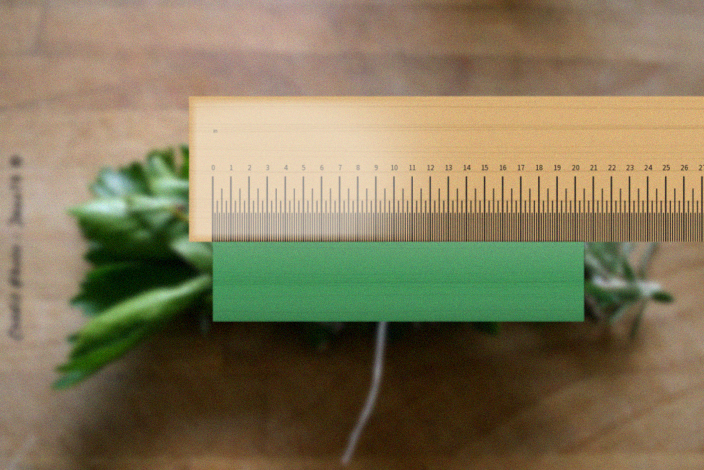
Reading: 20.5; in
